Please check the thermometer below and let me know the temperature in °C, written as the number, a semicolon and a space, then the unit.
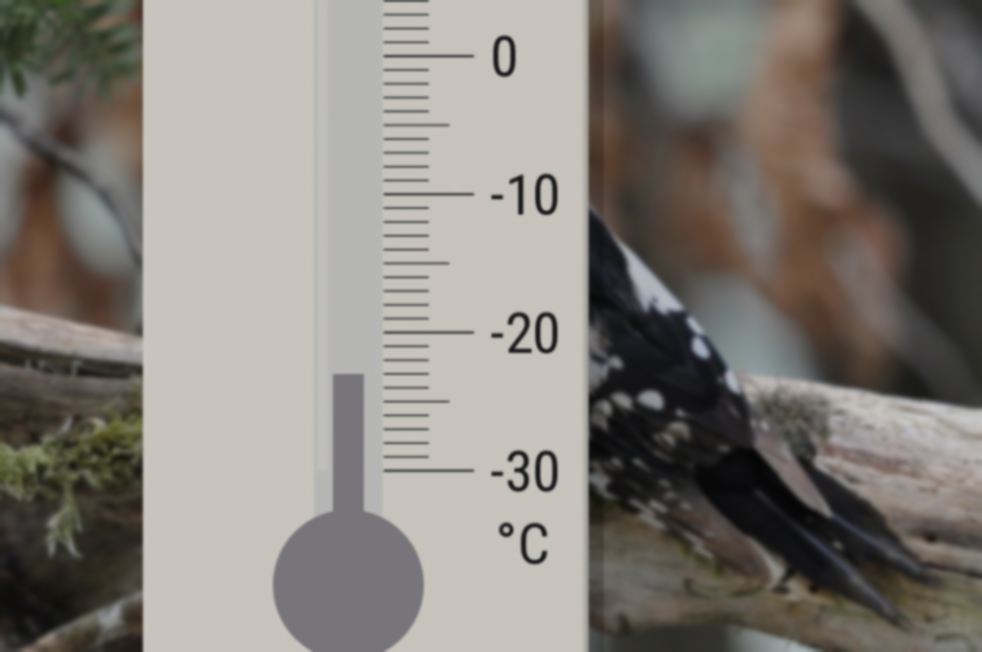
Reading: -23; °C
